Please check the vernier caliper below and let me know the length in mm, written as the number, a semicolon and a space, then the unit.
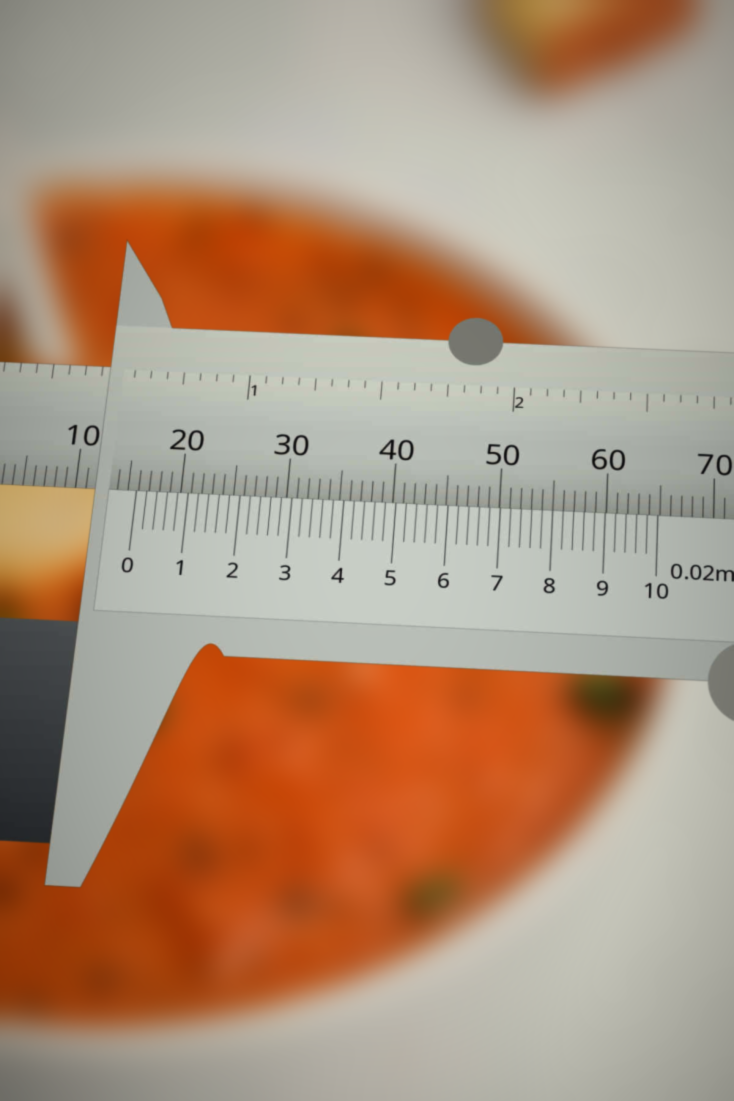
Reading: 15.8; mm
